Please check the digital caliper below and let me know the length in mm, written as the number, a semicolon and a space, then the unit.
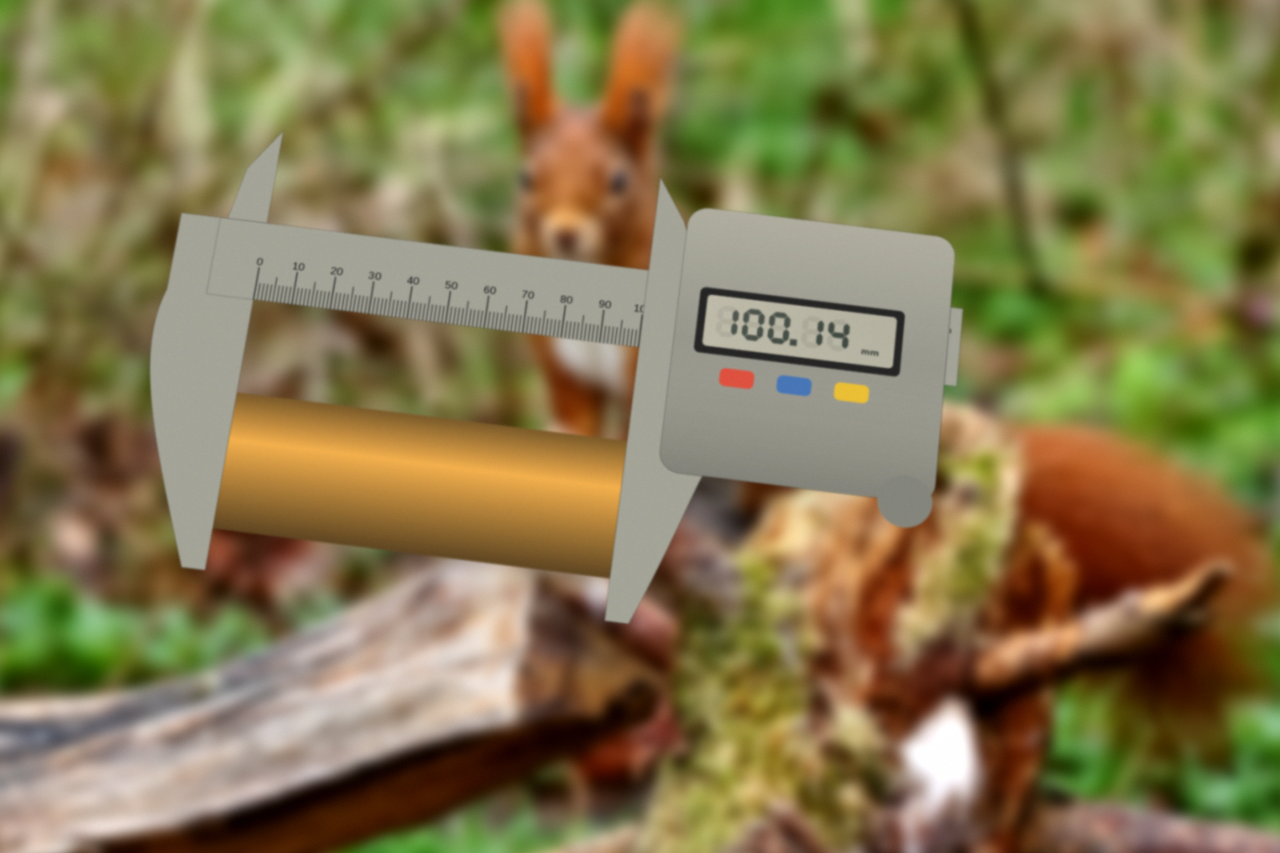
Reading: 100.14; mm
